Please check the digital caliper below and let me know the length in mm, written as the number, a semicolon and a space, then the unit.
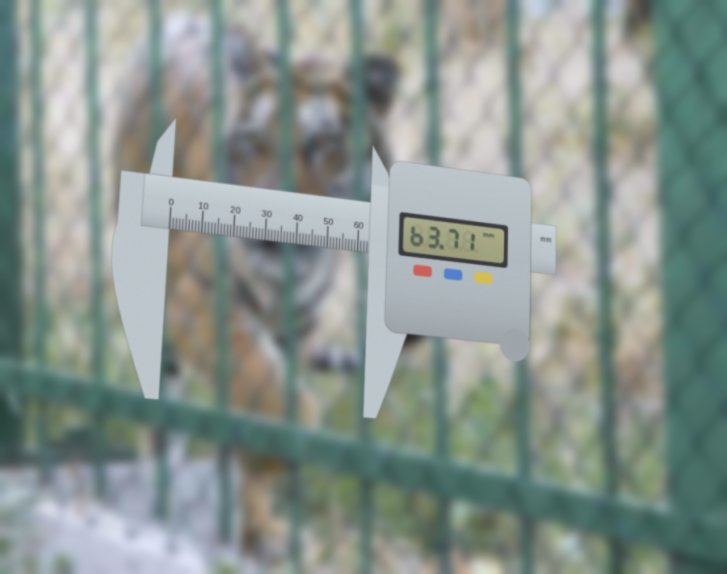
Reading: 63.71; mm
